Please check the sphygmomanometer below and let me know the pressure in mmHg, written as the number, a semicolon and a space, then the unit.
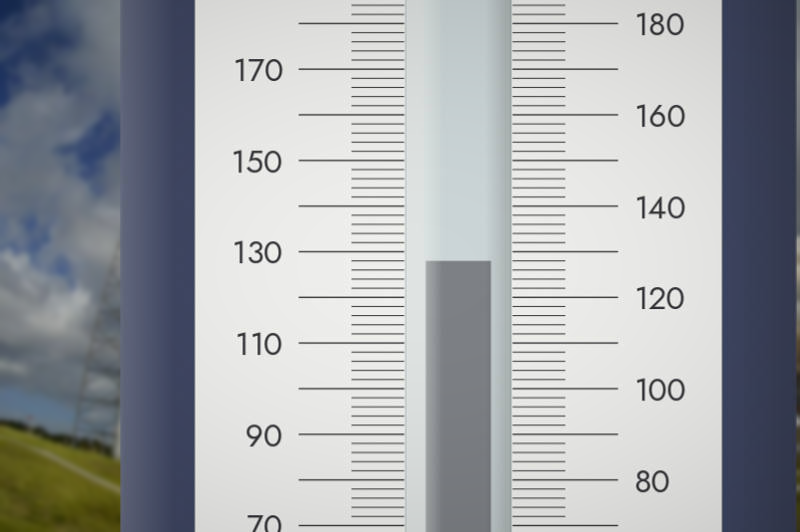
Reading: 128; mmHg
